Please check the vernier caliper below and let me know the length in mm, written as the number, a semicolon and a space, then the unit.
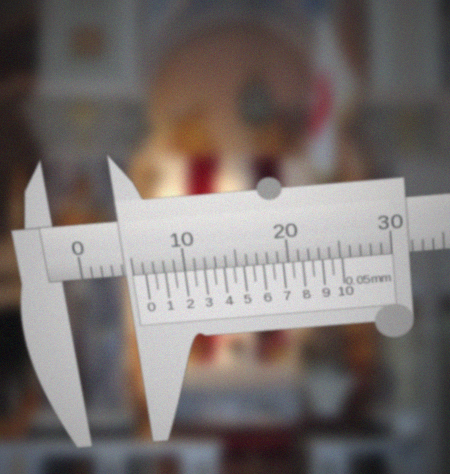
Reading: 6.2; mm
